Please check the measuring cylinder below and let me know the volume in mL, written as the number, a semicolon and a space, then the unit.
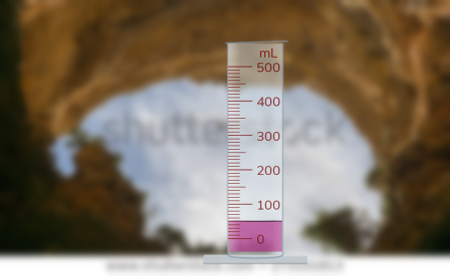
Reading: 50; mL
